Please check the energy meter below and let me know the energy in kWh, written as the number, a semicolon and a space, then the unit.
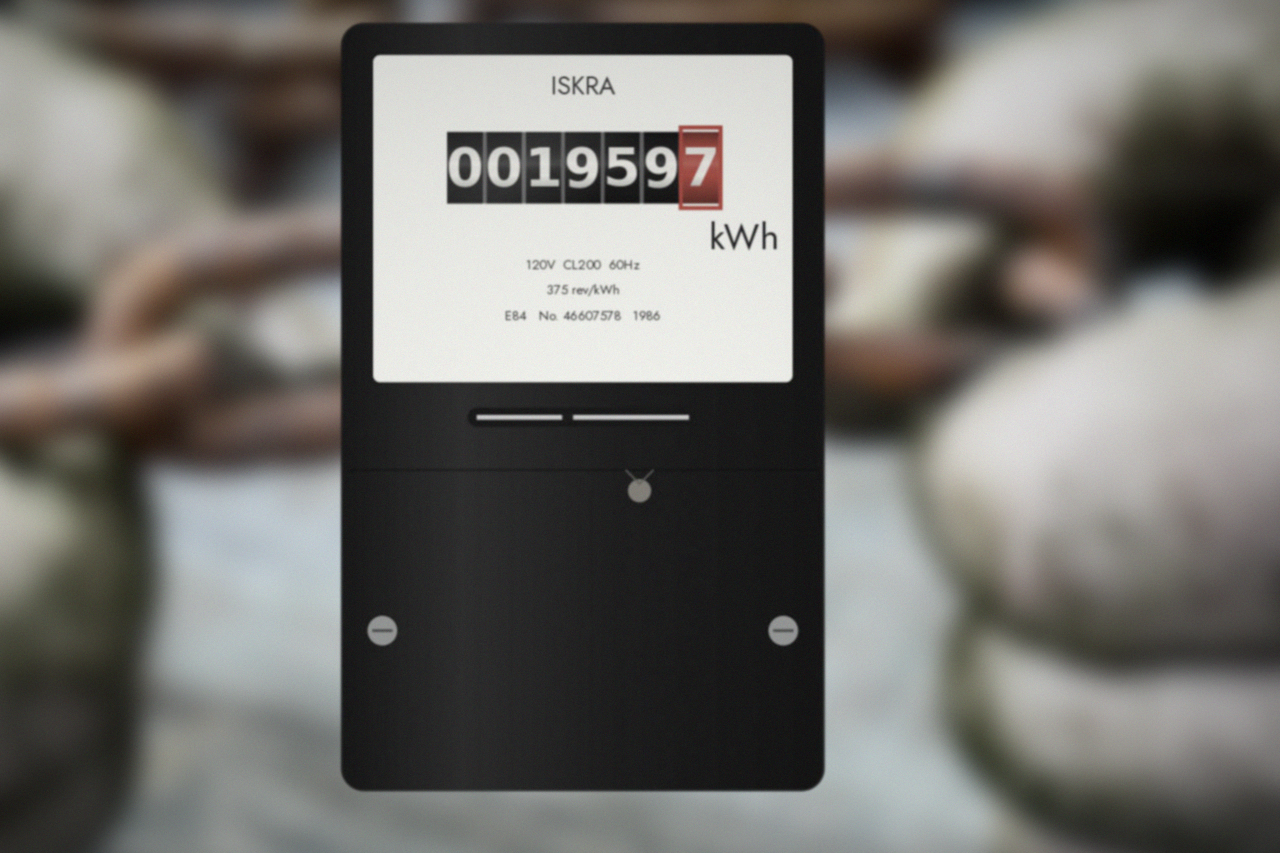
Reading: 1959.7; kWh
